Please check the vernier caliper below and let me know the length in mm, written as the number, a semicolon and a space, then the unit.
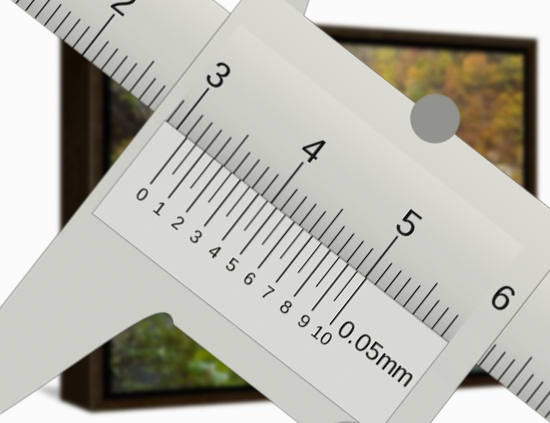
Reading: 31.1; mm
